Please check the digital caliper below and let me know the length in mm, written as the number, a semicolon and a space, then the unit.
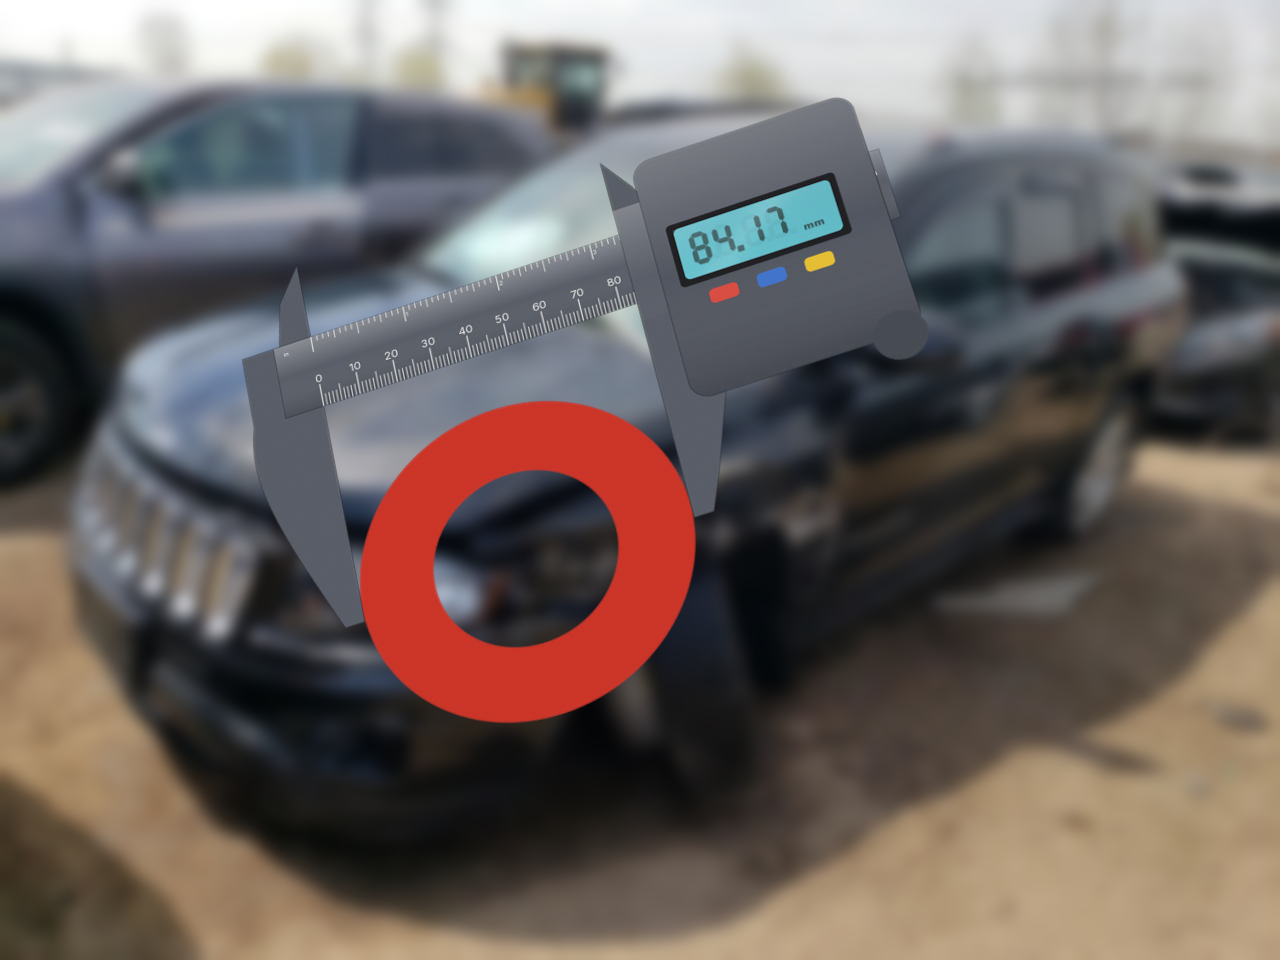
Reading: 84.17; mm
